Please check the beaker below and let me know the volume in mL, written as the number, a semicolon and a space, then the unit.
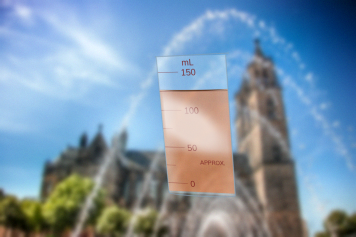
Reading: 125; mL
